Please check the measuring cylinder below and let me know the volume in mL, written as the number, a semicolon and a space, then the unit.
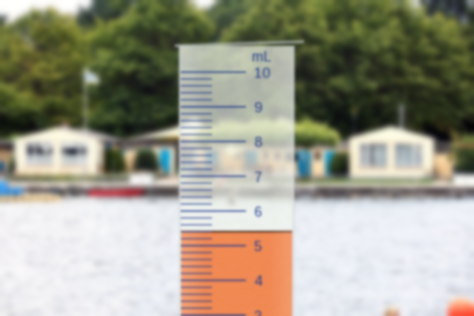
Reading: 5.4; mL
